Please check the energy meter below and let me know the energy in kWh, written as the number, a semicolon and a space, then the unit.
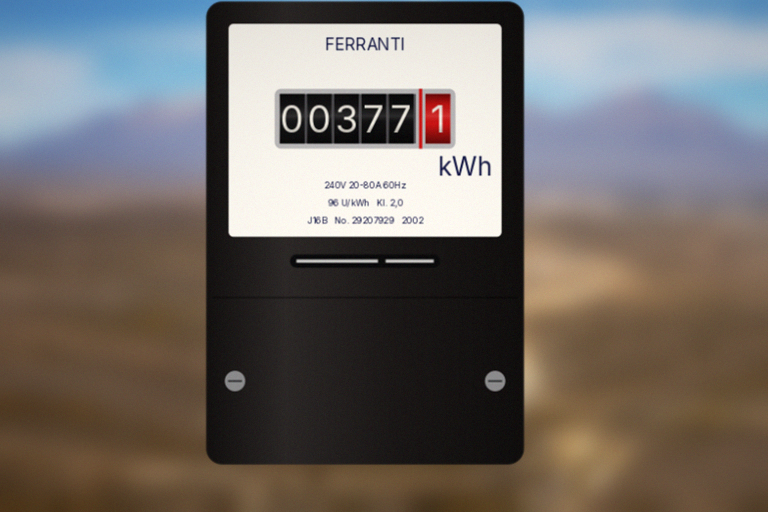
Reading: 377.1; kWh
